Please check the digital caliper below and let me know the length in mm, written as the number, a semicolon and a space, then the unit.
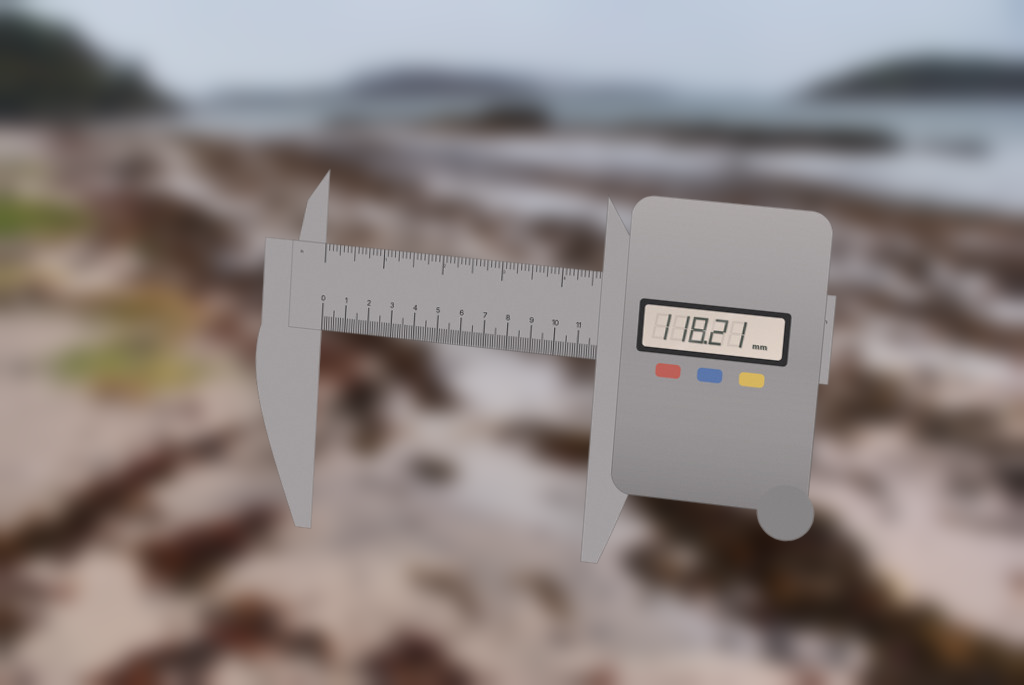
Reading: 118.21; mm
